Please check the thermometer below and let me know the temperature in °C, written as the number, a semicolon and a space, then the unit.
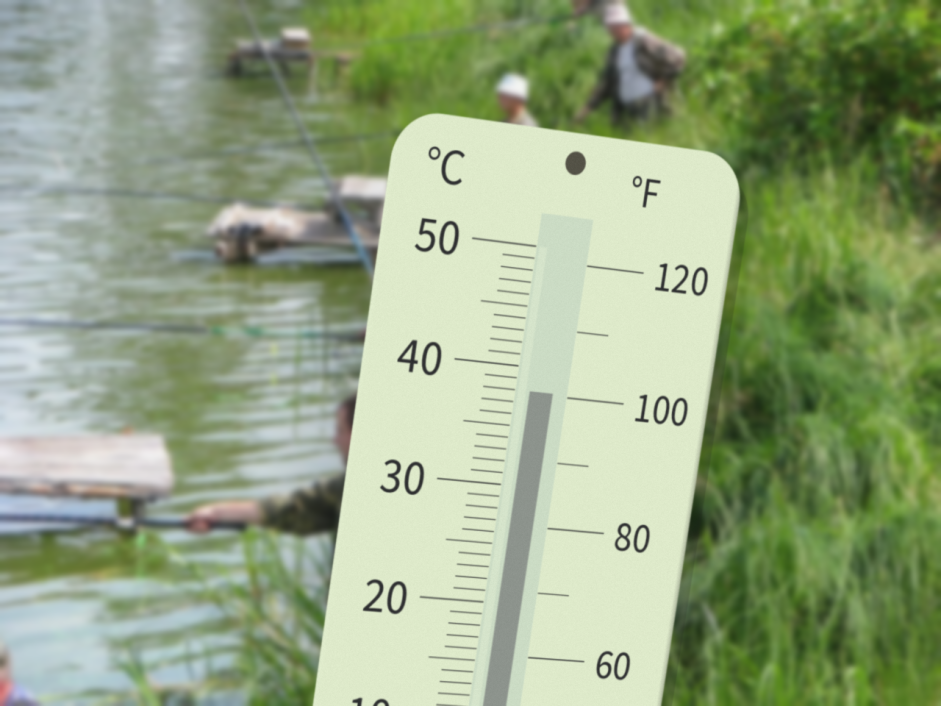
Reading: 38; °C
